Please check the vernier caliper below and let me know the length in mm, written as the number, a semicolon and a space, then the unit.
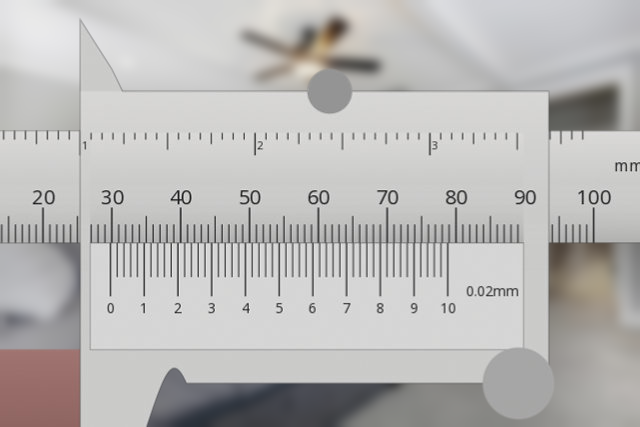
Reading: 29.8; mm
